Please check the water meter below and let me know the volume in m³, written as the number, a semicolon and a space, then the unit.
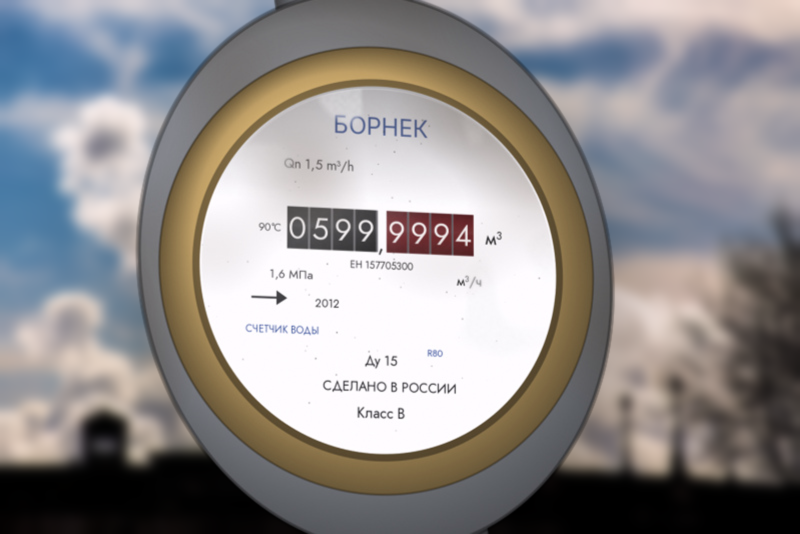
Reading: 599.9994; m³
